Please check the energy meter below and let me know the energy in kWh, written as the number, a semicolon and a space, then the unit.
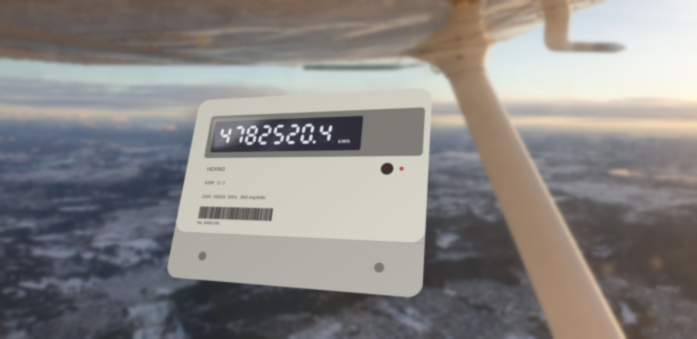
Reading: 4782520.4; kWh
